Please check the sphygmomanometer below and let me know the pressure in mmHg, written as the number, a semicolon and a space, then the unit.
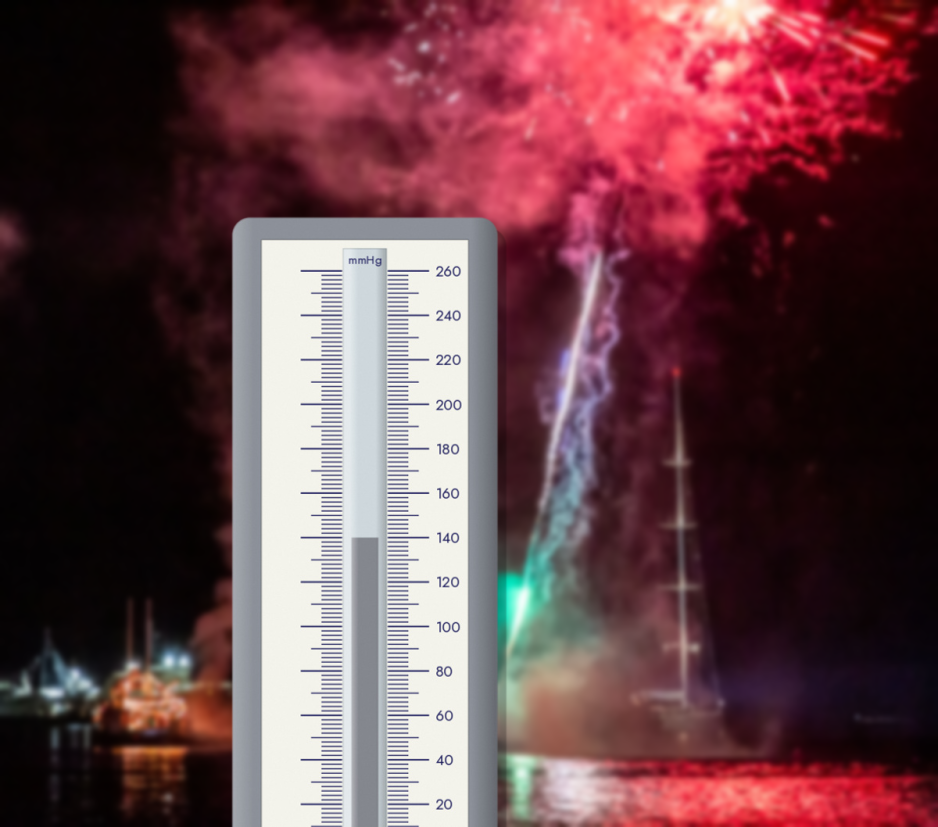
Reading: 140; mmHg
